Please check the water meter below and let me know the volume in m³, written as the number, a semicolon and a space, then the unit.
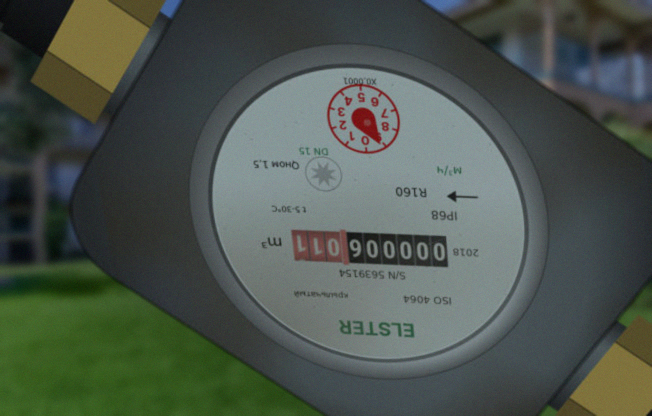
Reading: 6.0109; m³
